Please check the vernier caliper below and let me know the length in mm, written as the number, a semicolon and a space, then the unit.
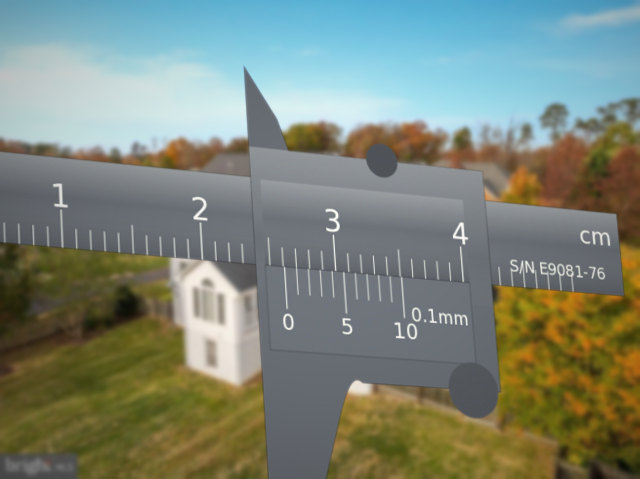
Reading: 26.1; mm
